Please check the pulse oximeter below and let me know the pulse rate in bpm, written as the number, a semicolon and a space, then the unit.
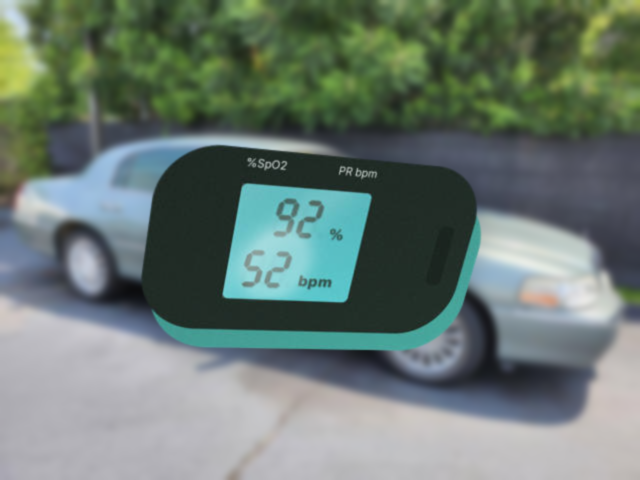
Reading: 52; bpm
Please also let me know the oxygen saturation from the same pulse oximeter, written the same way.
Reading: 92; %
